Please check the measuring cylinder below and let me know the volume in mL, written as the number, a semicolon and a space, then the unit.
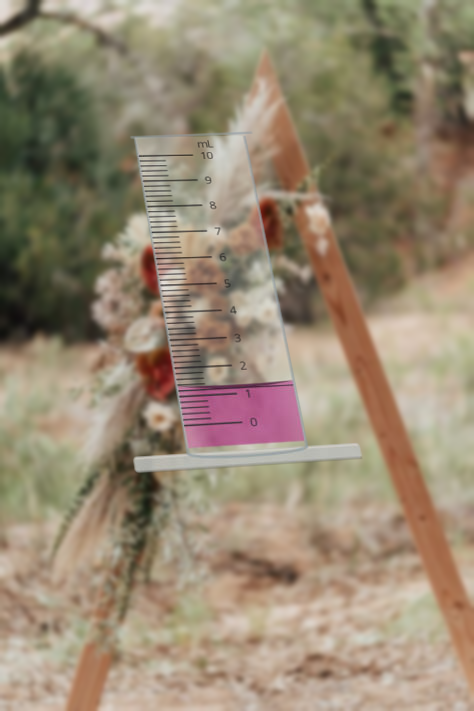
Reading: 1.2; mL
